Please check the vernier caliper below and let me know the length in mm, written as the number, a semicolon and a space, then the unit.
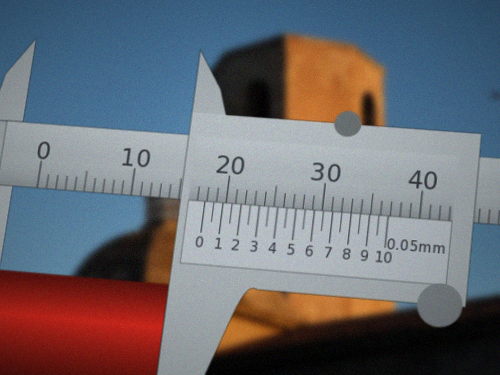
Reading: 17.8; mm
